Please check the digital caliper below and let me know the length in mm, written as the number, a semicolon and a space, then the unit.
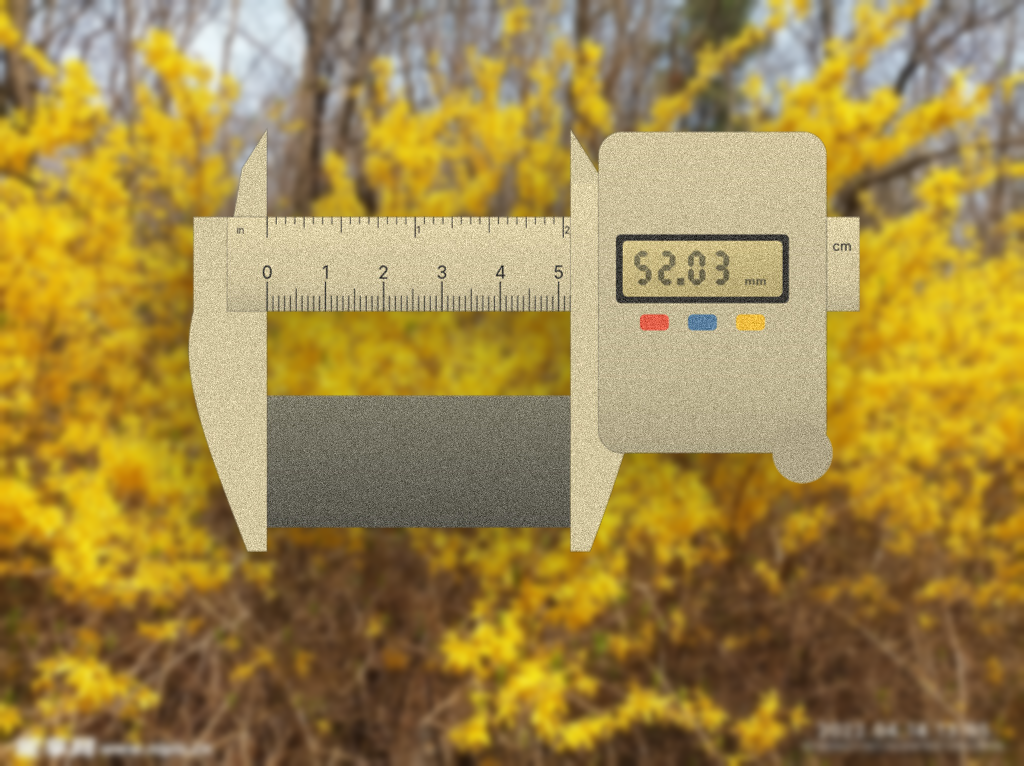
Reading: 52.03; mm
